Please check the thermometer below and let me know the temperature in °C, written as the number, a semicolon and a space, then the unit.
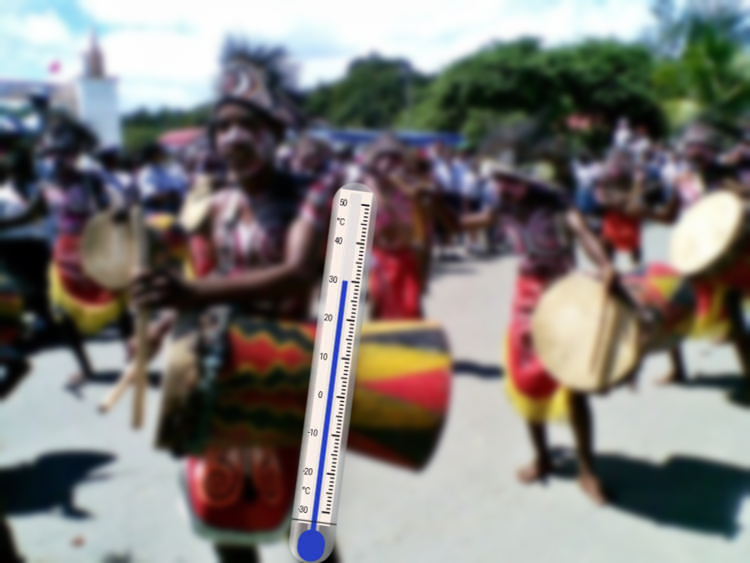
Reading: 30; °C
